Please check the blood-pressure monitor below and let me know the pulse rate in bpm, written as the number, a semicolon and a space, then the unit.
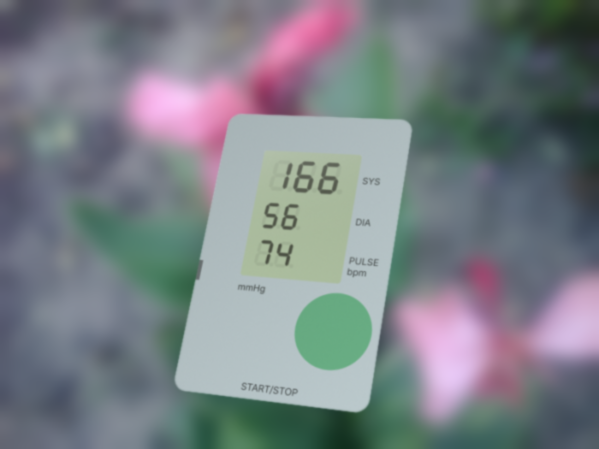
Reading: 74; bpm
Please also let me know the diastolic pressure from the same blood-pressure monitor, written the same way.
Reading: 56; mmHg
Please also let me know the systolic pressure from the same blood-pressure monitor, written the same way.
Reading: 166; mmHg
